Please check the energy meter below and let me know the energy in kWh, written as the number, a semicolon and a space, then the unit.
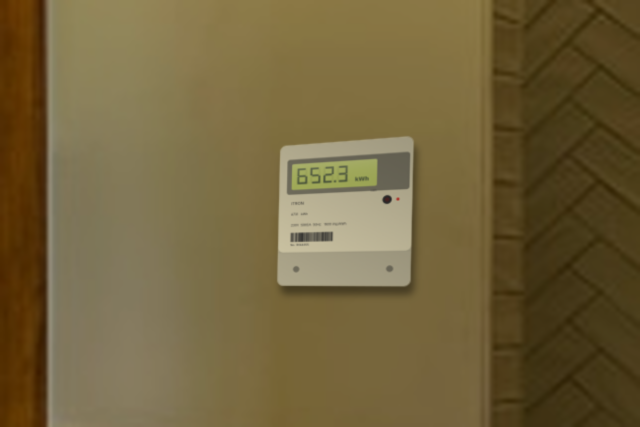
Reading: 652.3; kWh
